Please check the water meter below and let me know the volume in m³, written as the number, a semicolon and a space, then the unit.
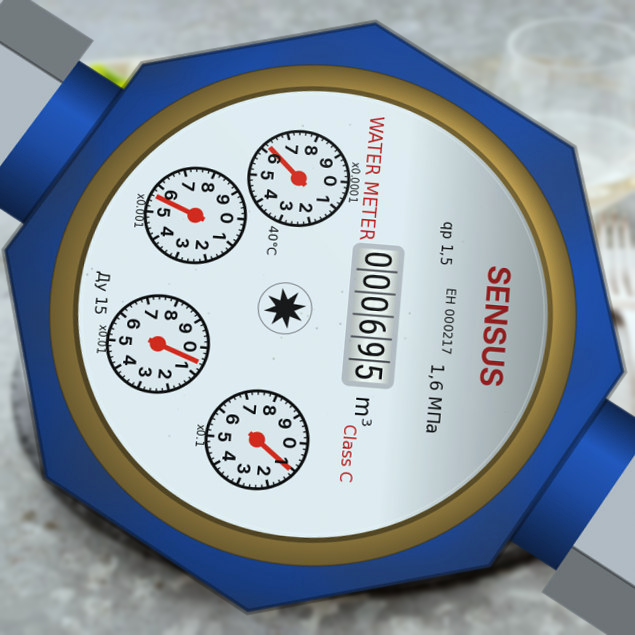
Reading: 695.1056; m³
